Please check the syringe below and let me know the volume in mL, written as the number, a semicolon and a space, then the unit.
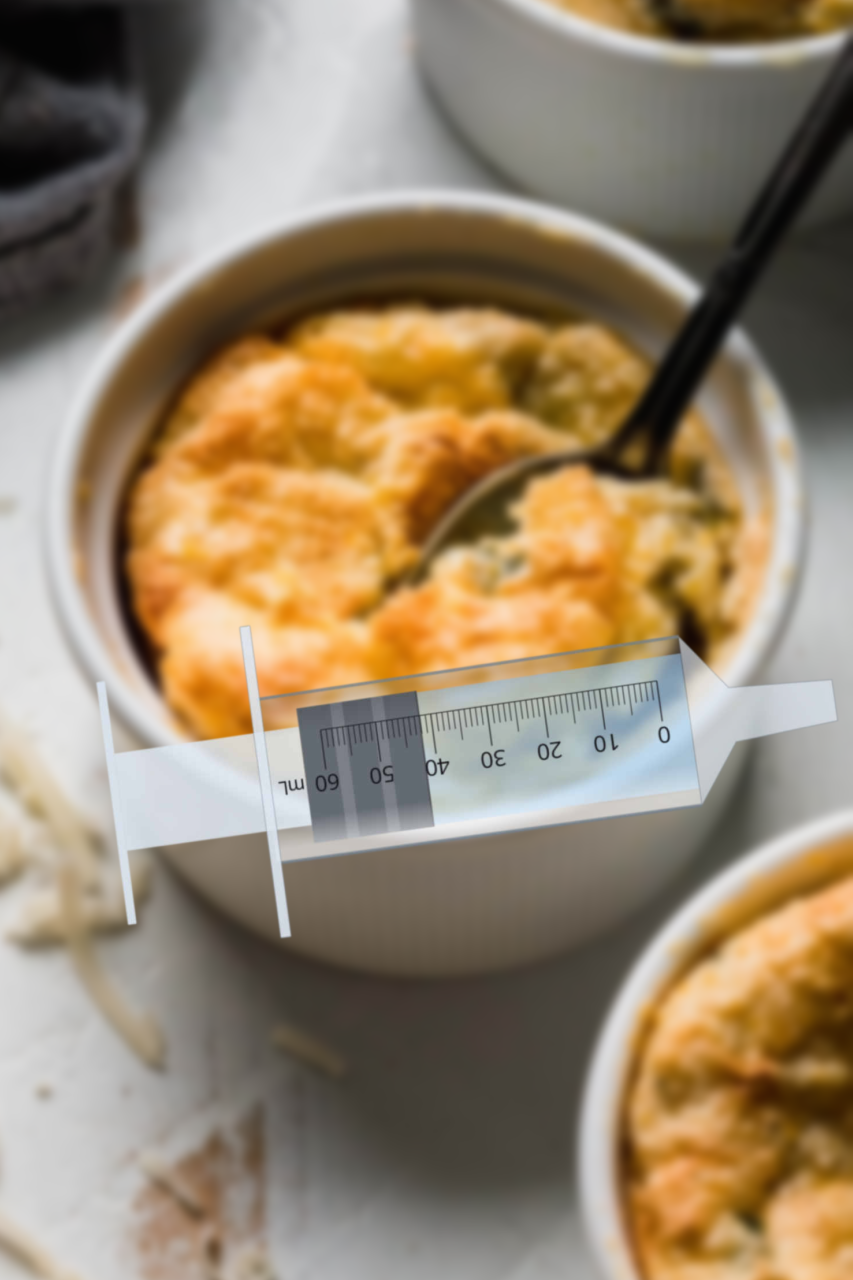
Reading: 42; mL
